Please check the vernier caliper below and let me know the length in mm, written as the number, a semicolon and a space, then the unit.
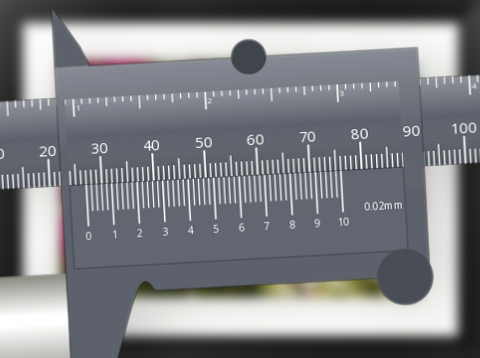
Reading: 27.0; mm
